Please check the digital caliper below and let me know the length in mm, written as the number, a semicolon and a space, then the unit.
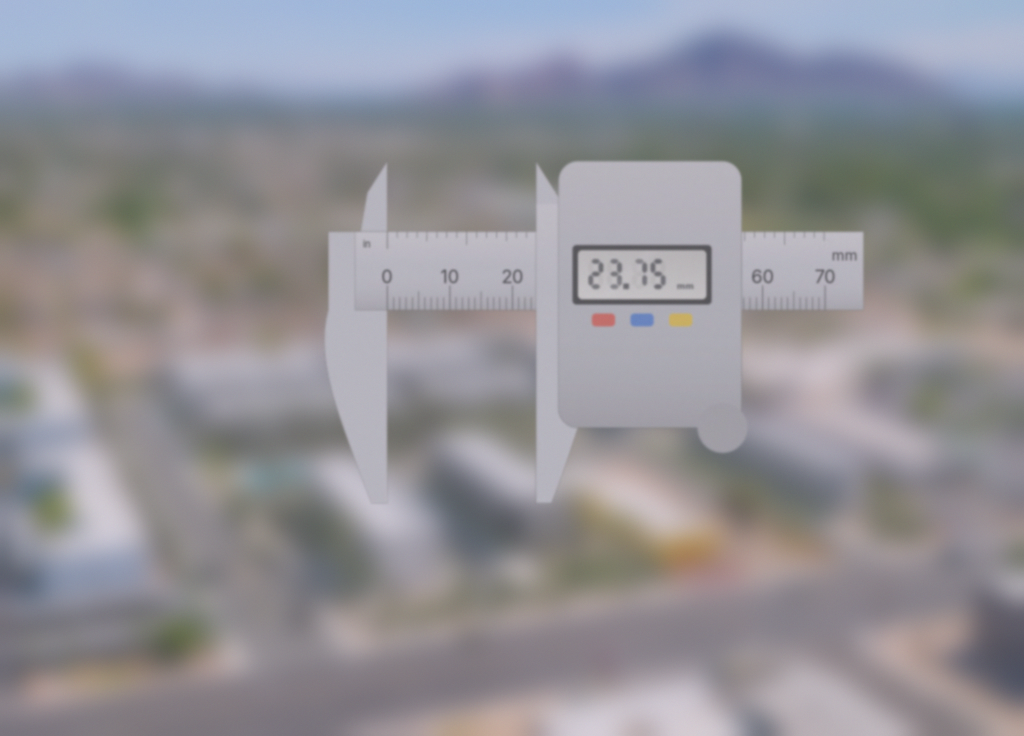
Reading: 23.75; mm
